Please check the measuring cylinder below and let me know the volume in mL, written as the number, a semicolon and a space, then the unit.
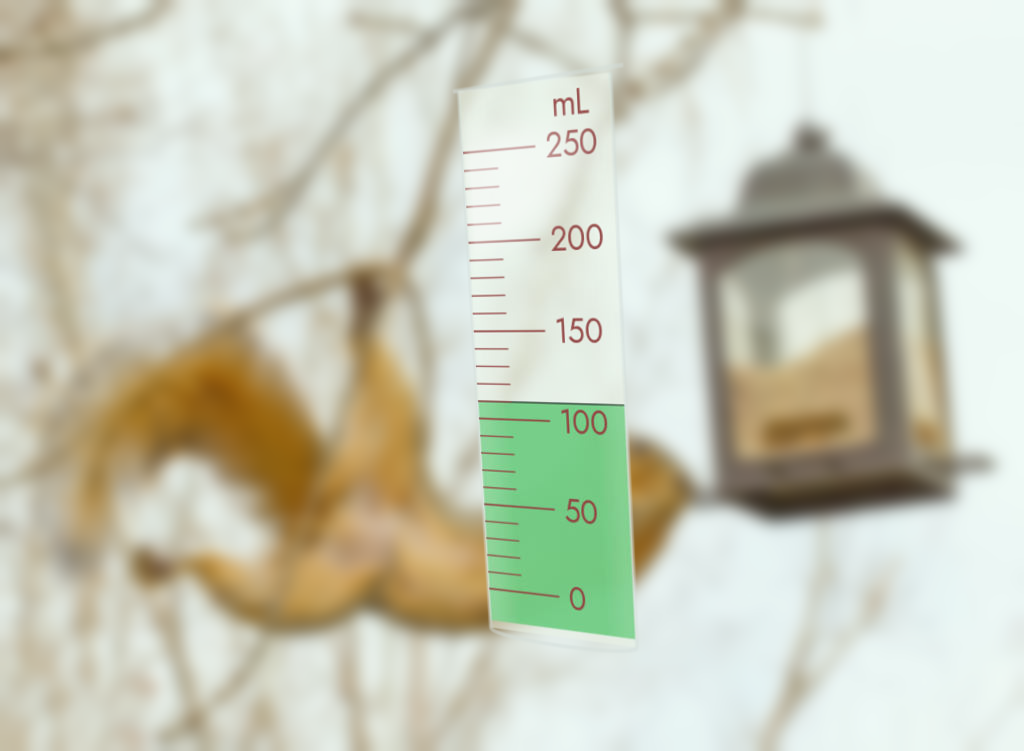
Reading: 110; mL
